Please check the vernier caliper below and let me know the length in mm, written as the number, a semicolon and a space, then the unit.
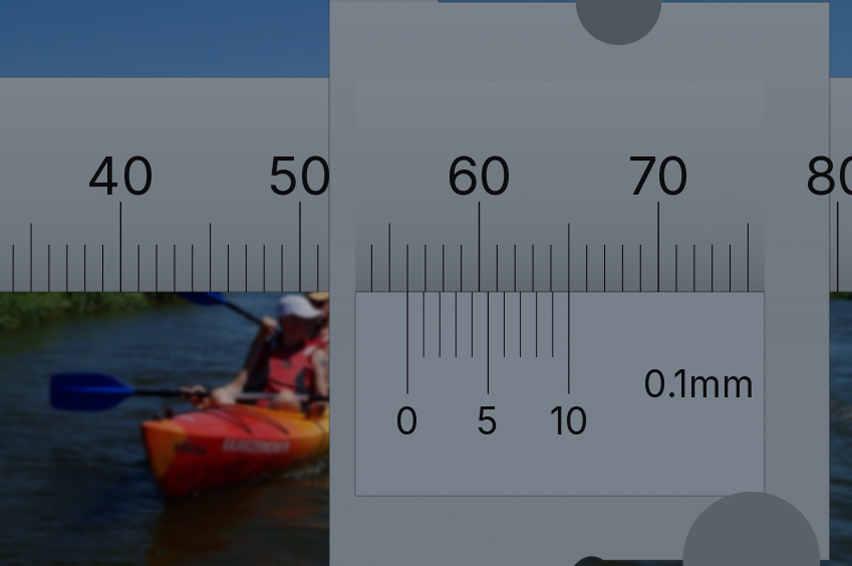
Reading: 56.0; mm
